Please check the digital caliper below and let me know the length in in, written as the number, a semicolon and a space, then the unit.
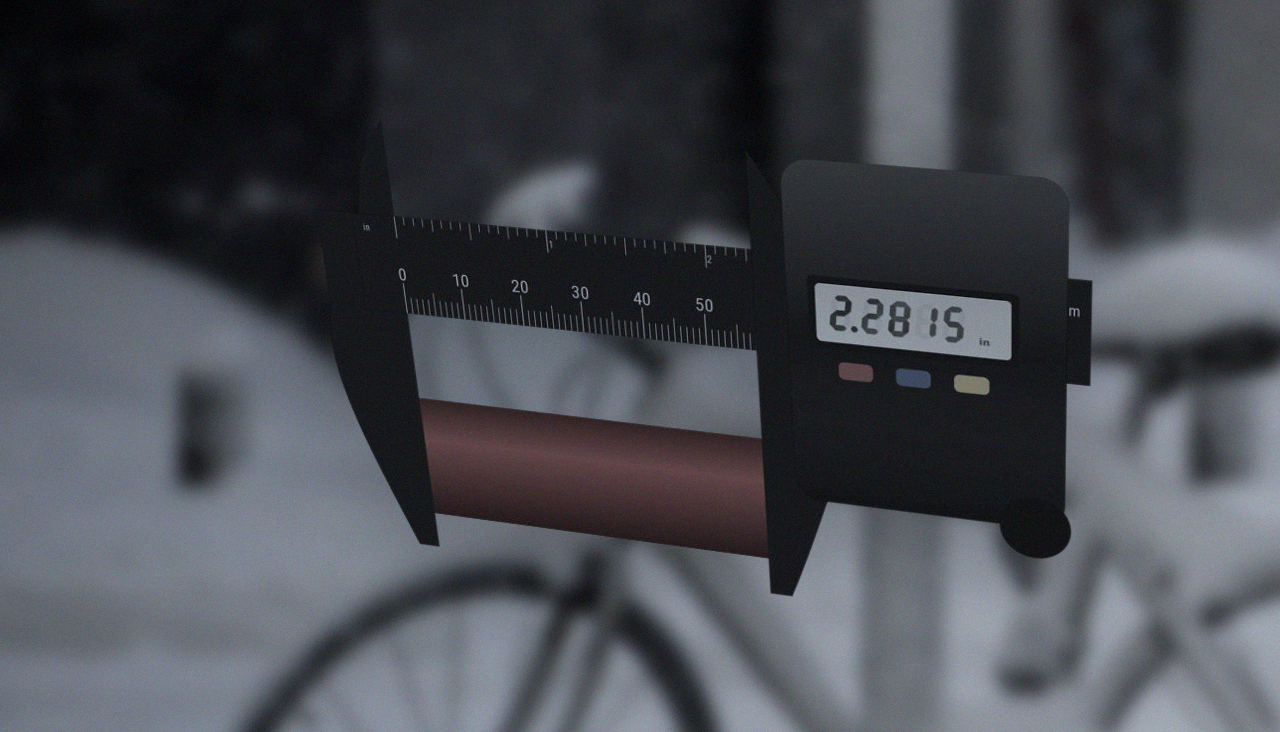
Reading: 2.2815; in
